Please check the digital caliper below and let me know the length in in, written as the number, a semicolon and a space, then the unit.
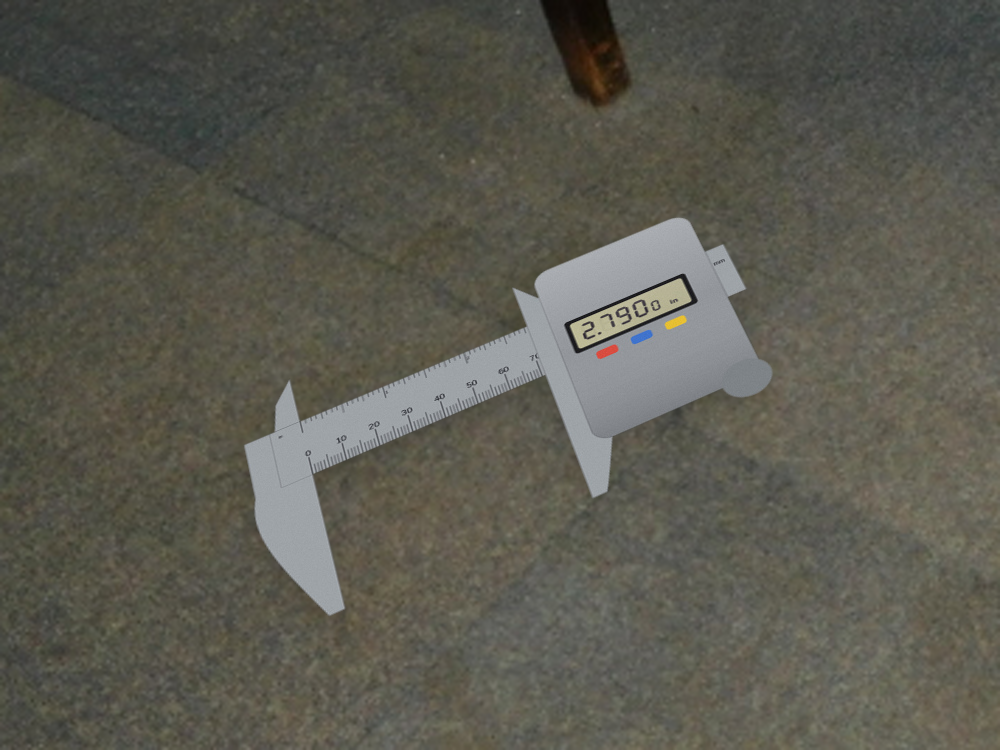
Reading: 2.7900; in
